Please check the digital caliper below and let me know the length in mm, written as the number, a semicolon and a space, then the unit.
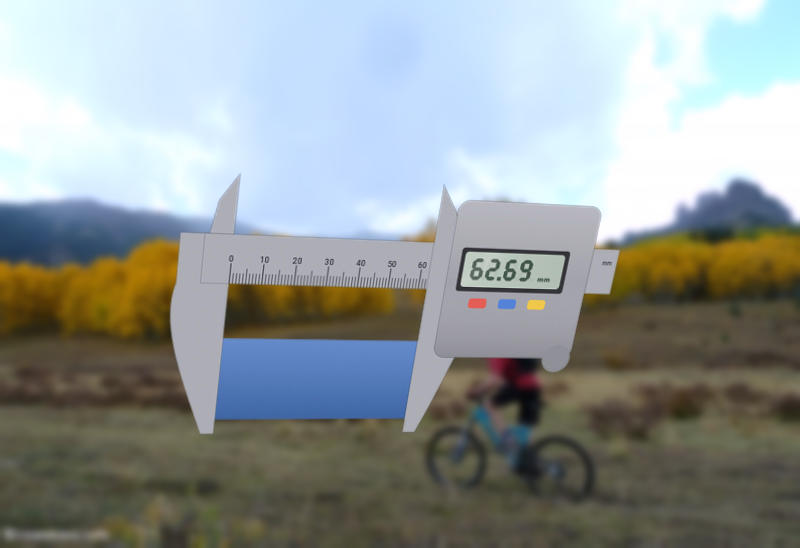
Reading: 62.69; mm
